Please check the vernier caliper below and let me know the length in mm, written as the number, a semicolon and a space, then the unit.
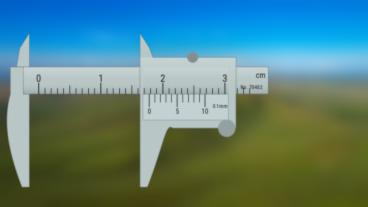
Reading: 17.8; mm
